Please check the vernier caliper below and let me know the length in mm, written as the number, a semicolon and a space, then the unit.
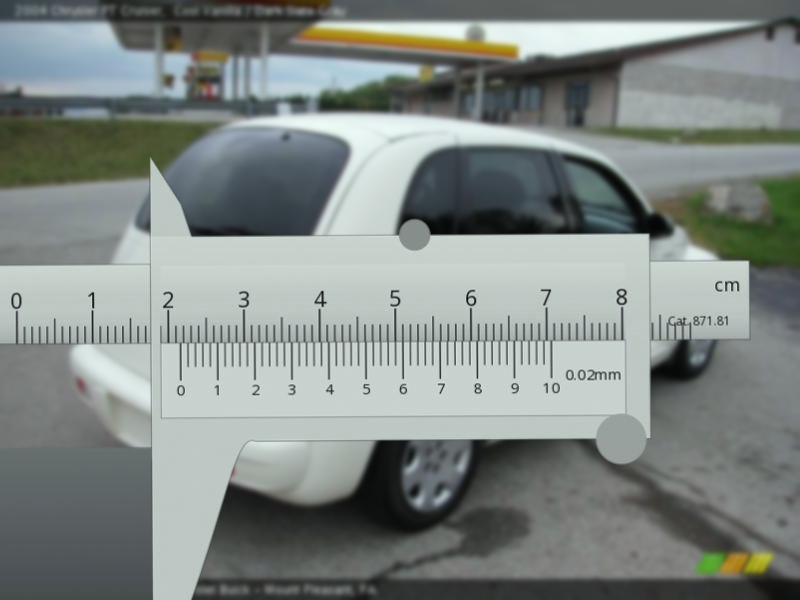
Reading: 21.6; mm
